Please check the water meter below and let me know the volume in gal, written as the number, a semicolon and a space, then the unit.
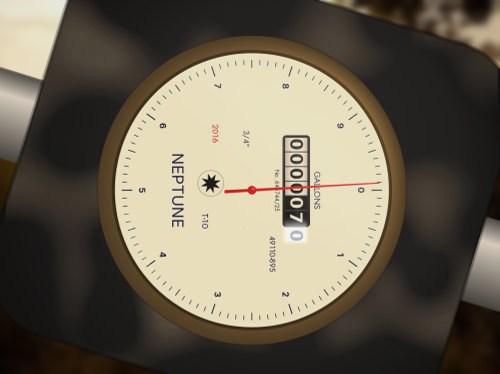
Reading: 69.9; gal
